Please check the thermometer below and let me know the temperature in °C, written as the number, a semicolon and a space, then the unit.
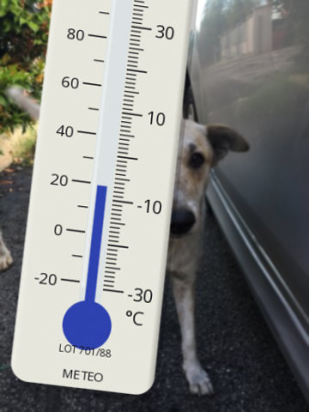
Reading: -7; °C
